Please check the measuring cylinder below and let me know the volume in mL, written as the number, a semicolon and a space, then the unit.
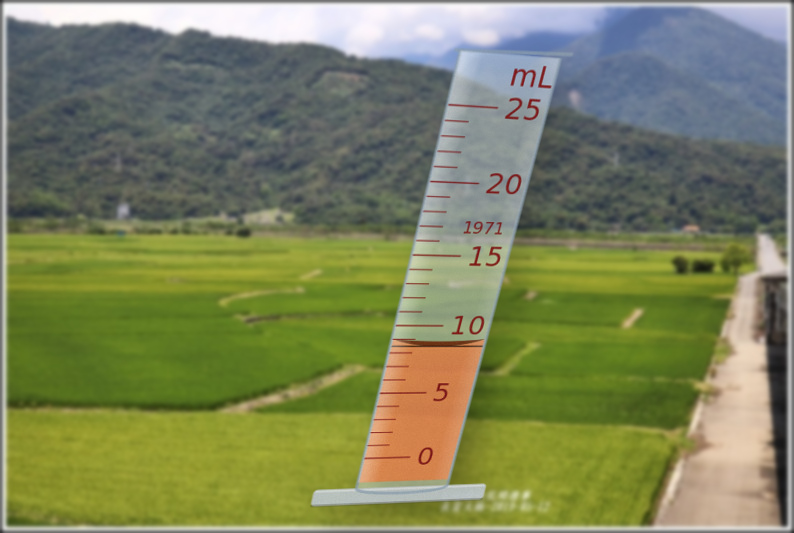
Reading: 8.5; mL
